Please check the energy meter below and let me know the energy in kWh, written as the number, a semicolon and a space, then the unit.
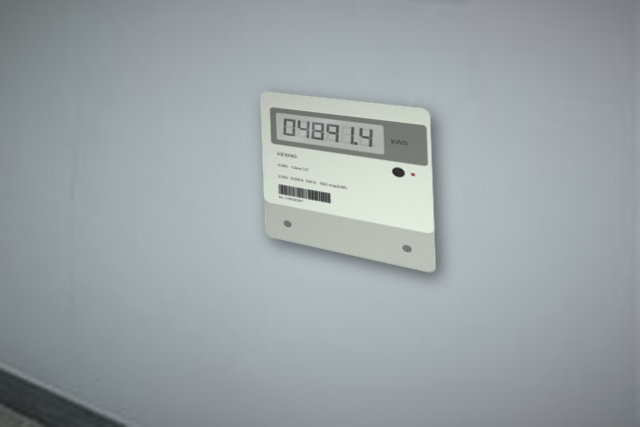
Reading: 4891.4; kWh
